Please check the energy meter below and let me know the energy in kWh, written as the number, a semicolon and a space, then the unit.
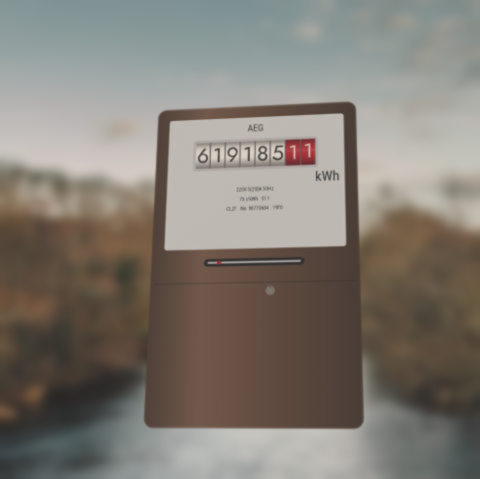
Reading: 619185.11; kWh
